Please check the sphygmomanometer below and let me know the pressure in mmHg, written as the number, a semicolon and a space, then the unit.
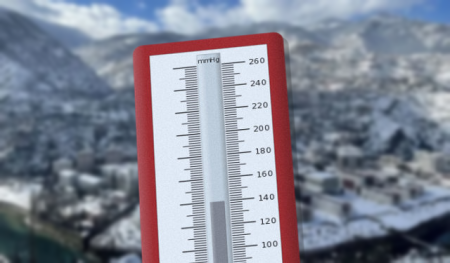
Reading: 140; mmHg
